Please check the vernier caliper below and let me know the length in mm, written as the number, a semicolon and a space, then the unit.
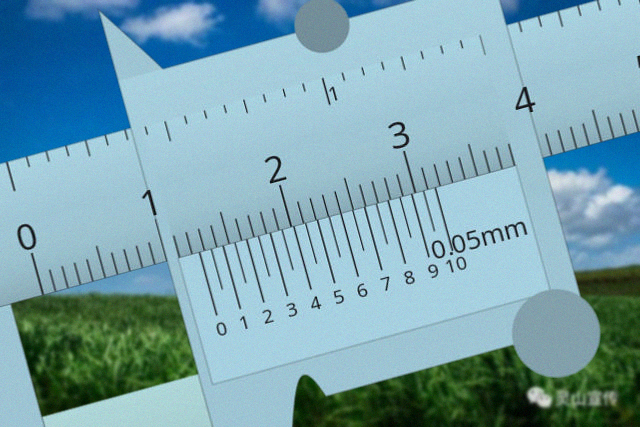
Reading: 12.6; mm
